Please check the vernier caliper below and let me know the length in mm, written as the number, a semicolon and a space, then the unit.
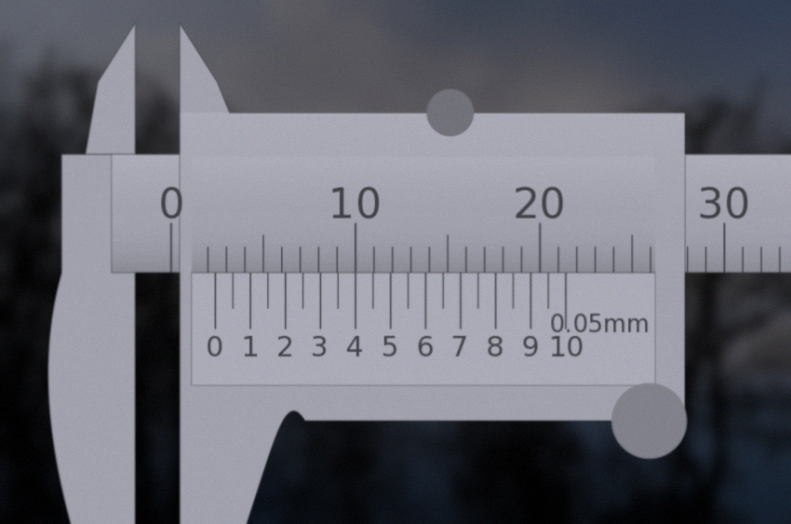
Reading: 2.4; mm
